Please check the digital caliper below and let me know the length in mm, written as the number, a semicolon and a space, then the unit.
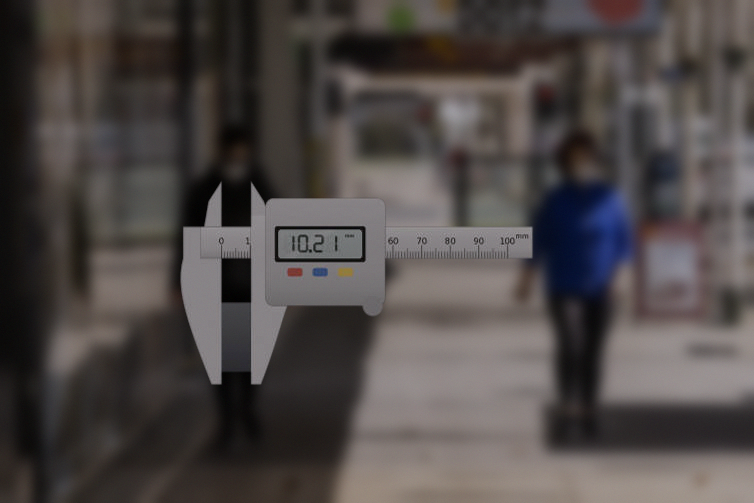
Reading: 10.21; mm
